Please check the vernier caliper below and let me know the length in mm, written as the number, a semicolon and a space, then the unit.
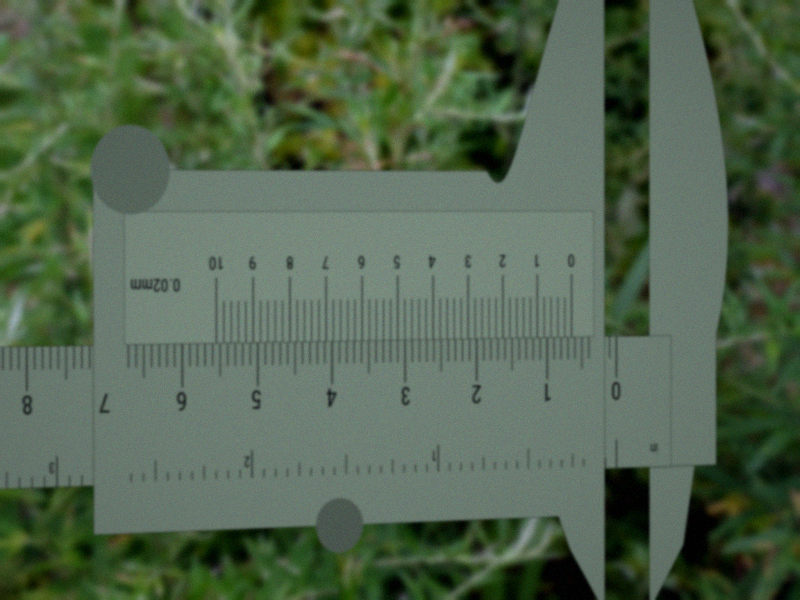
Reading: 6.5; mm
